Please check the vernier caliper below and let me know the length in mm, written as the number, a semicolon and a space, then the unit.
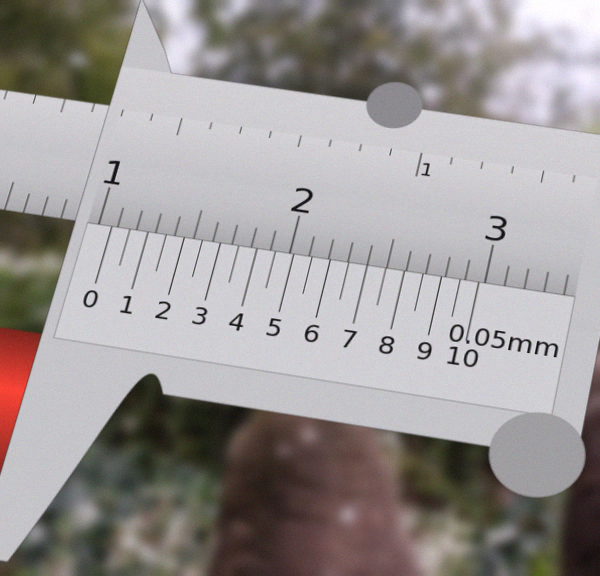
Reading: 10.7; mm
